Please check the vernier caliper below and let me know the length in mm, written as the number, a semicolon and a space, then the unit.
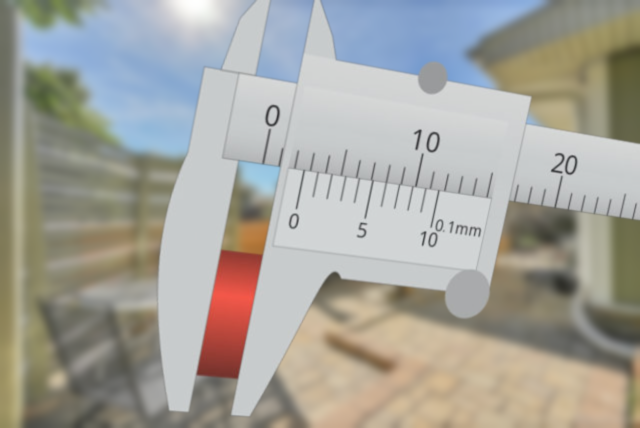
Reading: 2.6; mm
